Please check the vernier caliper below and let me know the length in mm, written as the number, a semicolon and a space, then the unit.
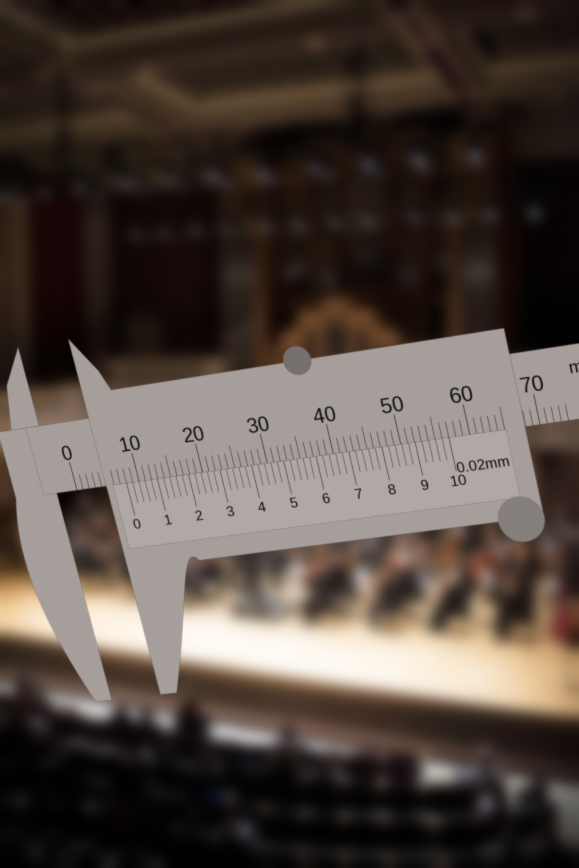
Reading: 8.0; mm
